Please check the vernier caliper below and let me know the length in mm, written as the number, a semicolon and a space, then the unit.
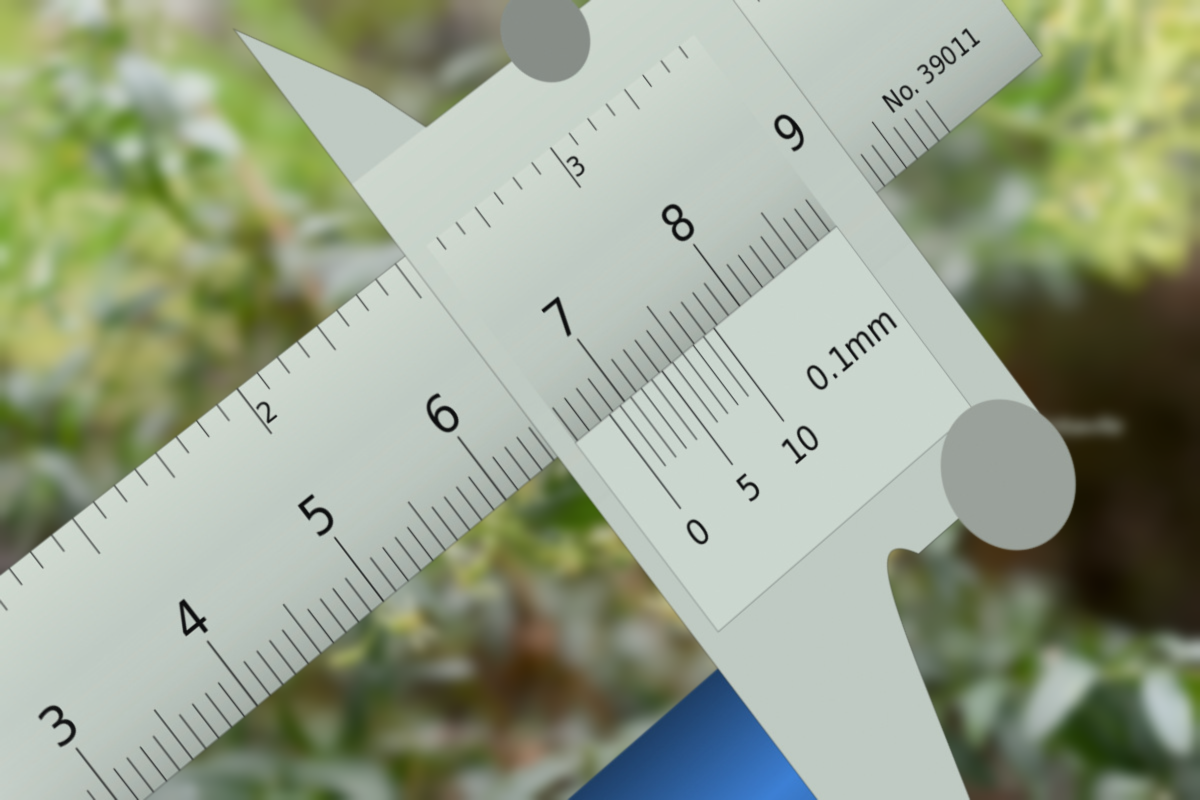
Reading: 68.7; mm
